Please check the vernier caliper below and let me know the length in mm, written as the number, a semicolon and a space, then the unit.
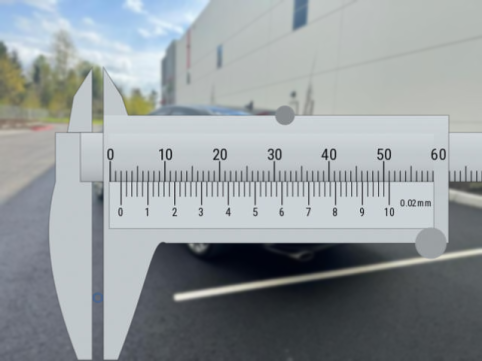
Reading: 2.0; mm
